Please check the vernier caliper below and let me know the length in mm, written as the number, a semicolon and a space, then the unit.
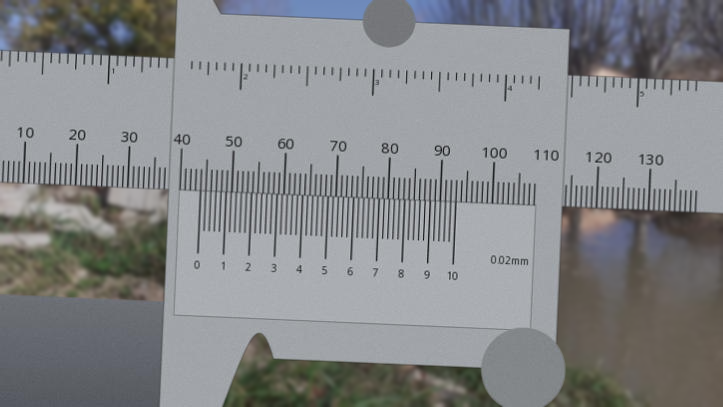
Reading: 44.0; mm
